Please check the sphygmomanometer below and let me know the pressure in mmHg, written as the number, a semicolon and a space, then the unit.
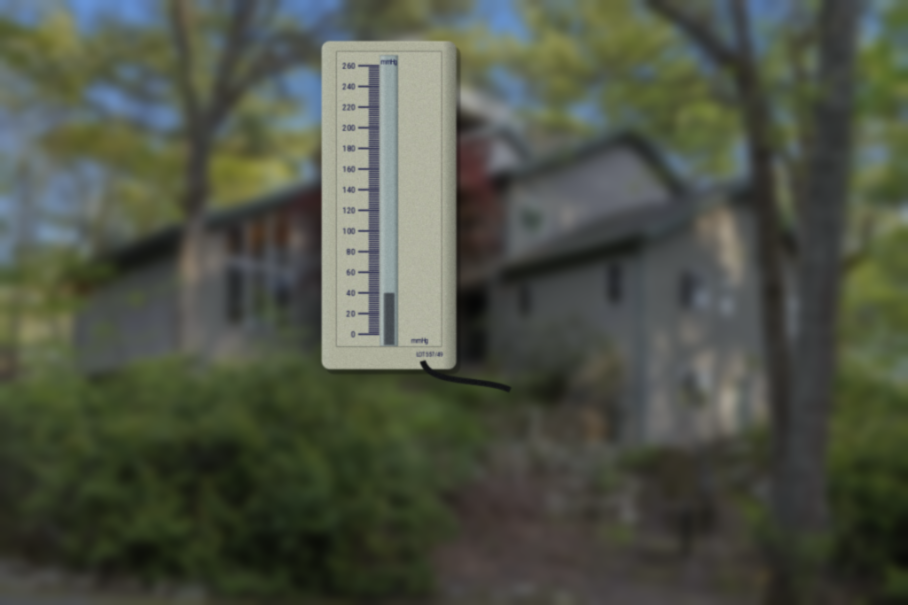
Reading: 40; mmHg
